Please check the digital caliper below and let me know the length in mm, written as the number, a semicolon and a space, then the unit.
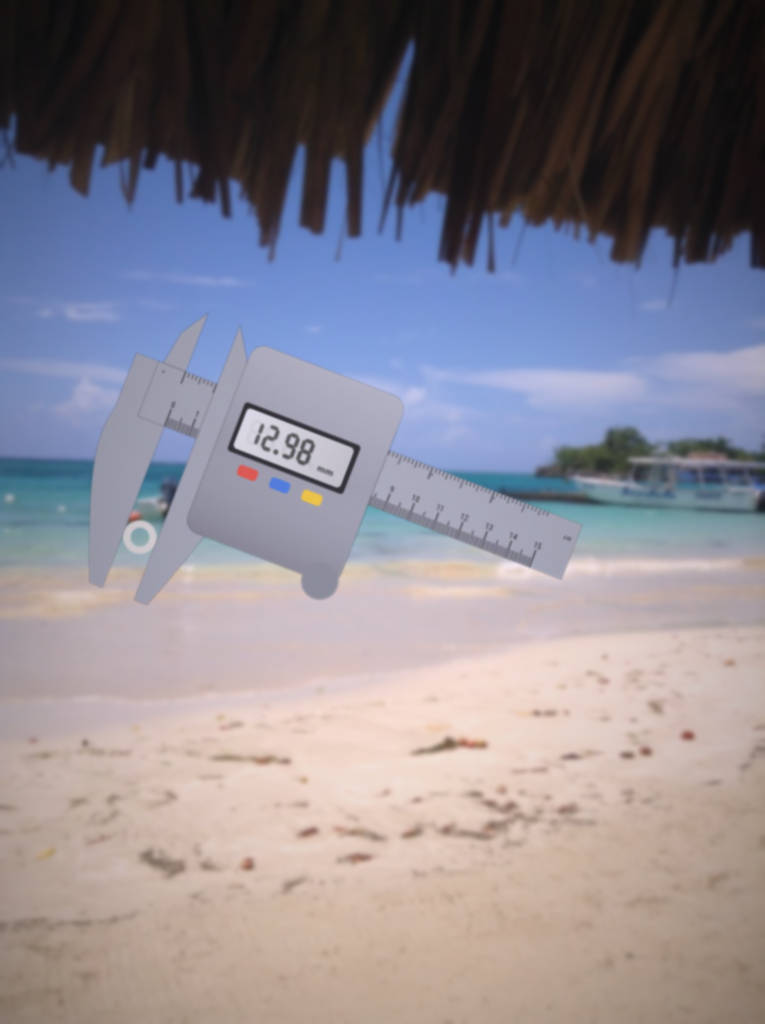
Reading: 12.98; mm
